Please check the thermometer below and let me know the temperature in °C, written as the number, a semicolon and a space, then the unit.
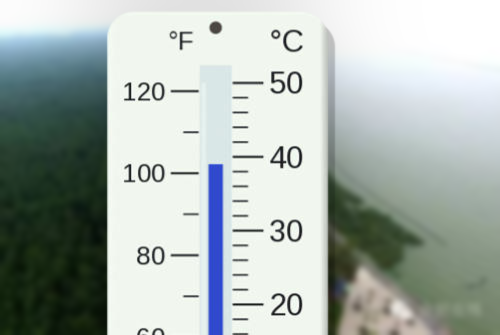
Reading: 39; °C
